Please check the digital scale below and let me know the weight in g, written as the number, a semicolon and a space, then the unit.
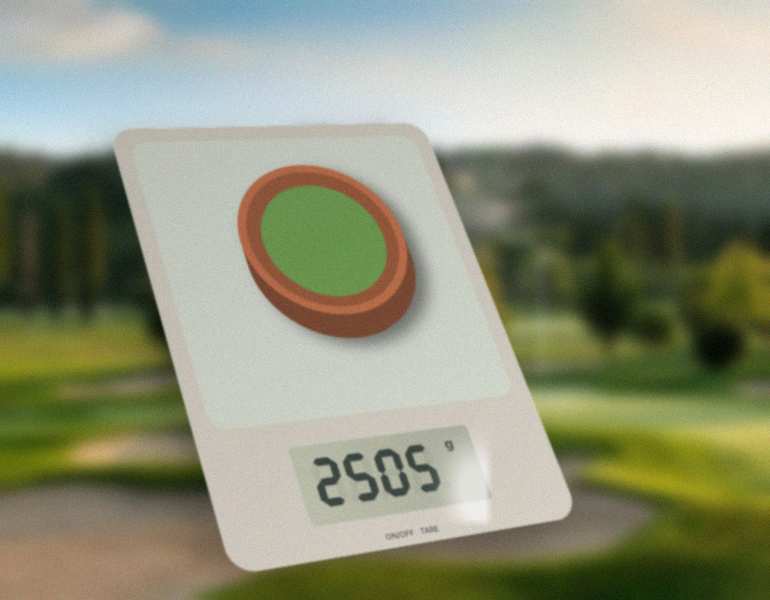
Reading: 2505; g
